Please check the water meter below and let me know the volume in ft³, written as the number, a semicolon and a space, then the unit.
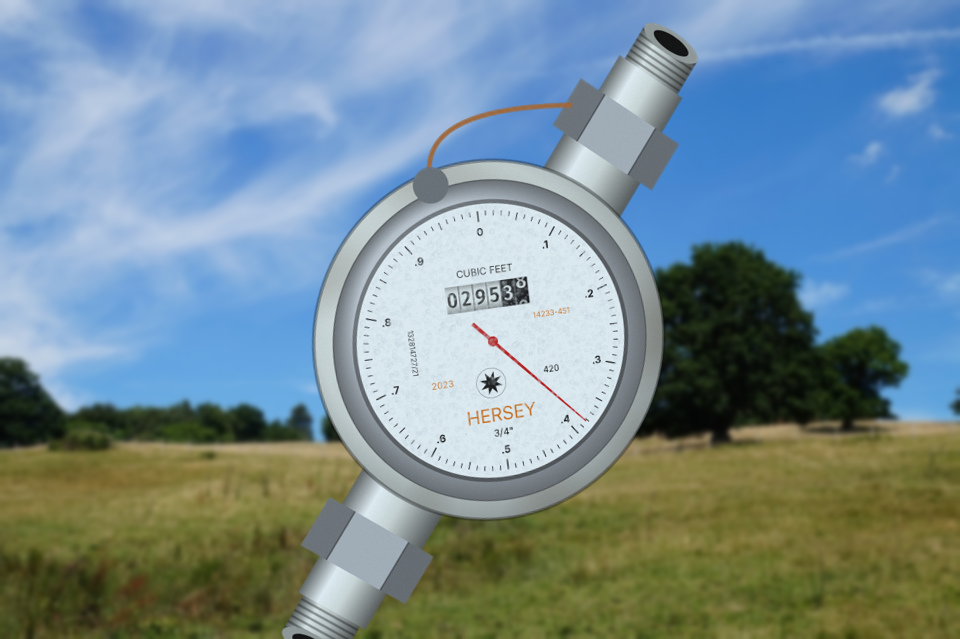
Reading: 29538.38; ft³
